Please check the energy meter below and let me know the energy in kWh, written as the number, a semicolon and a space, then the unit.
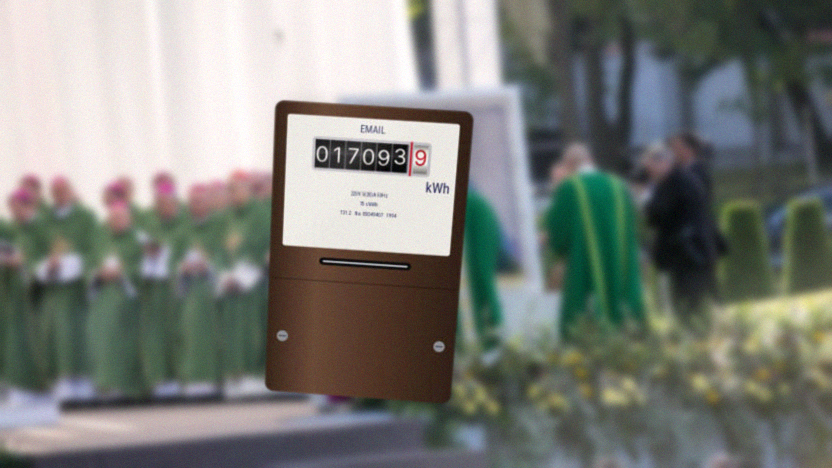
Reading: 17093.9; kWh
